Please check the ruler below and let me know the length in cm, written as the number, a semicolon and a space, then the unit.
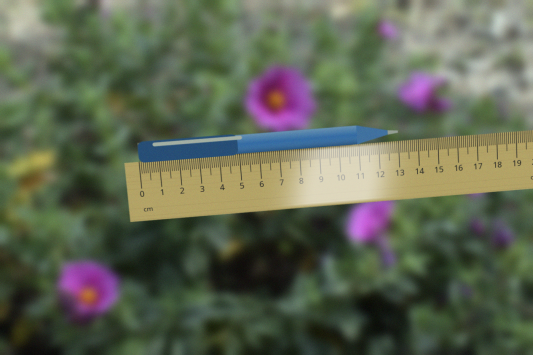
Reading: 13; cm
